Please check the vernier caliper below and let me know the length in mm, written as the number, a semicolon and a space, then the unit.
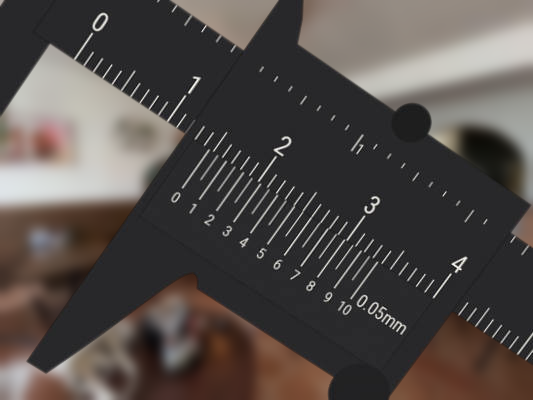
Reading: 14.6; mm
